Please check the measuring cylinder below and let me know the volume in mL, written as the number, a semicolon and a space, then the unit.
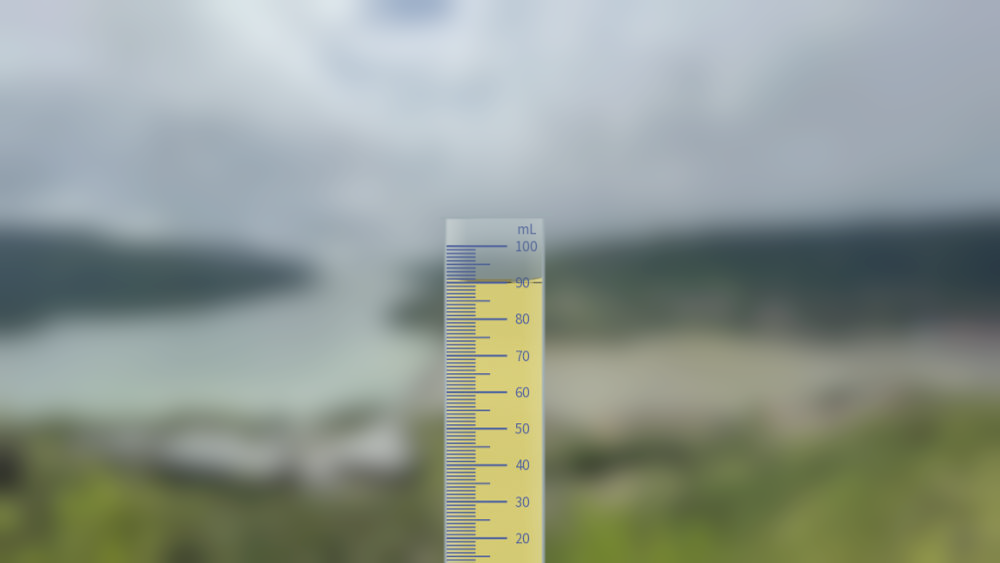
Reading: 90; mL
